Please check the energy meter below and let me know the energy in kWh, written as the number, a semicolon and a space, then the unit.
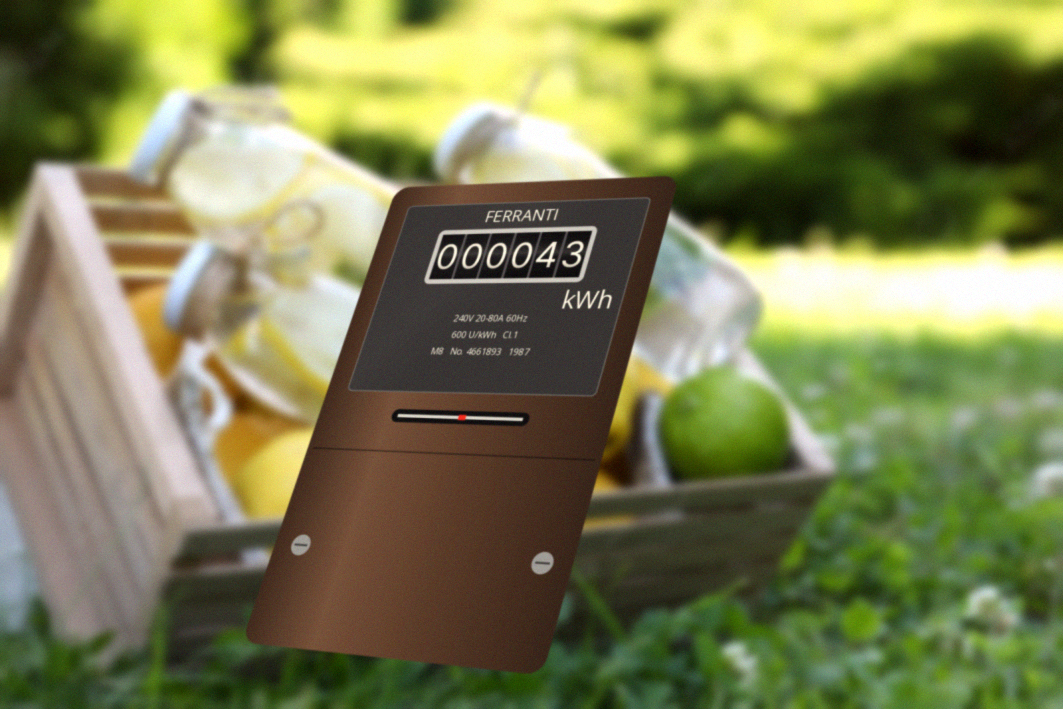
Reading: 43; kWh
